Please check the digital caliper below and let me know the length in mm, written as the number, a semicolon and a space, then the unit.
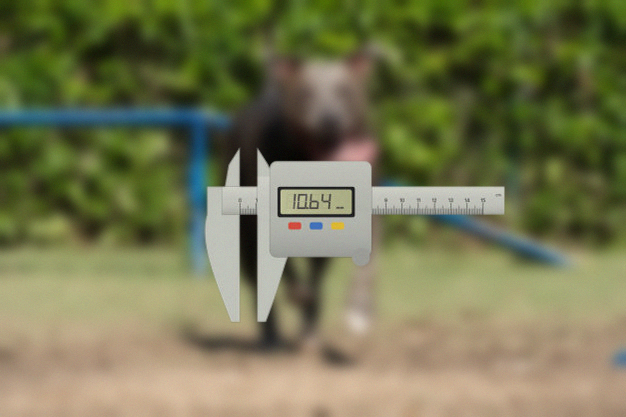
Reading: 10.64; mm
